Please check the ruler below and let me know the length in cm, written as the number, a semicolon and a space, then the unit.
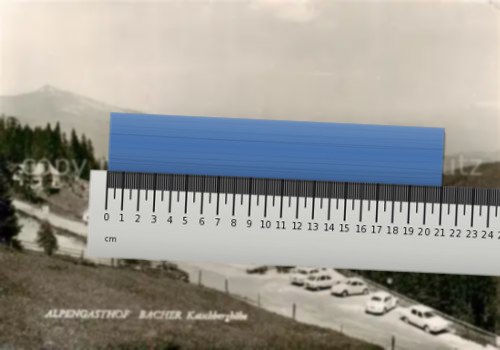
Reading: 21; cm
